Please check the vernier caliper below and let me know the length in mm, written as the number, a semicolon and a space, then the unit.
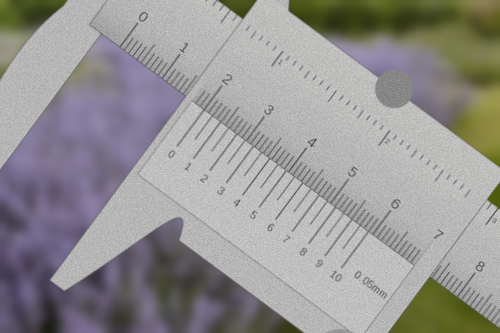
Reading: 20.0; mm
